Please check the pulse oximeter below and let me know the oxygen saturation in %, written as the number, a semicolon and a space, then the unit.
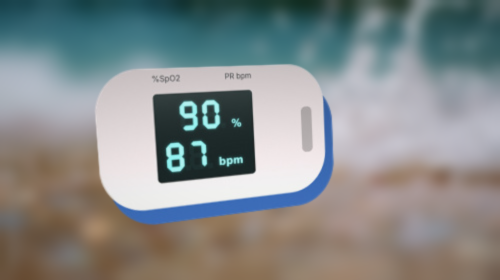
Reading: 90; %
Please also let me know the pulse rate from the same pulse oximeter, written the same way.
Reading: 87; bpm
